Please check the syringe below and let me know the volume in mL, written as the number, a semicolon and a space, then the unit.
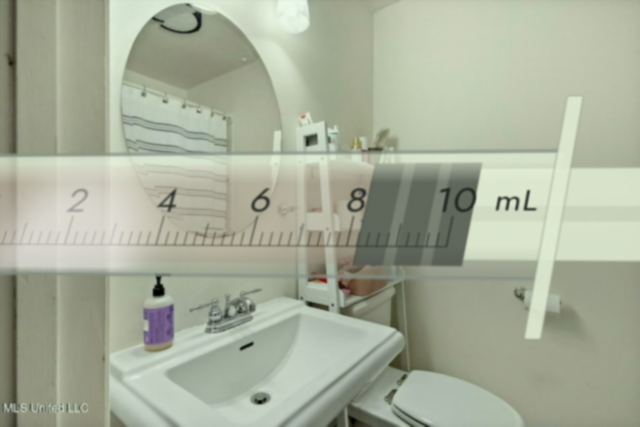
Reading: 8.2; mL
